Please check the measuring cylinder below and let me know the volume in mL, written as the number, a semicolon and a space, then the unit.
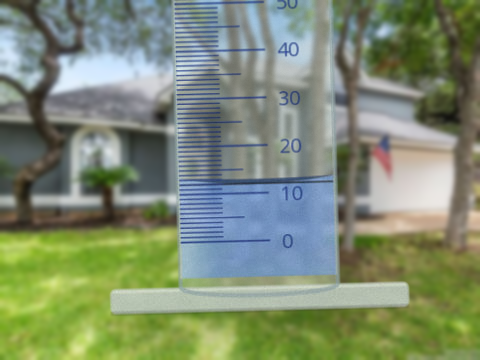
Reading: 12; mL
